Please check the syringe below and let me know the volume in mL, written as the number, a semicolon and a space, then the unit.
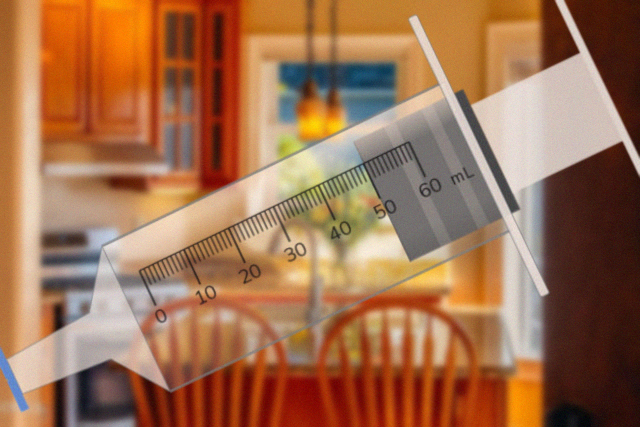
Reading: 50; mL
